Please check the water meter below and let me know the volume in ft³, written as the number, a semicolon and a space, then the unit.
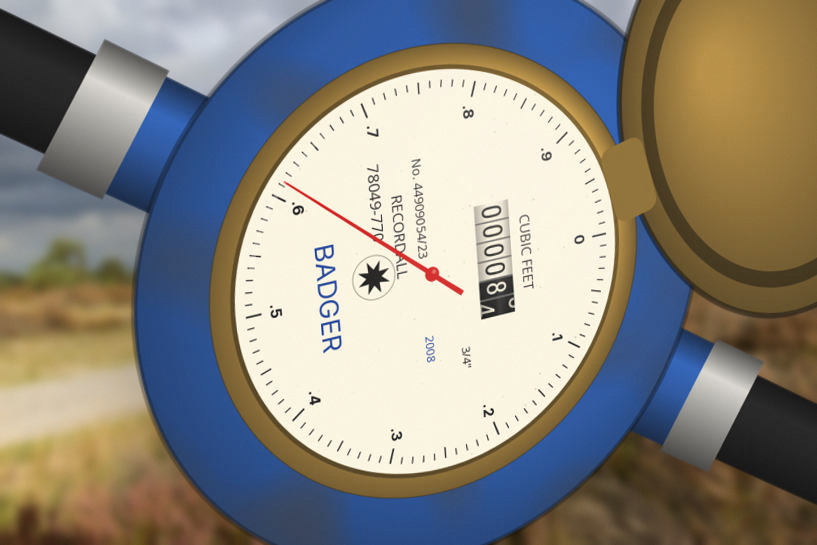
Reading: 83.61; ft³
